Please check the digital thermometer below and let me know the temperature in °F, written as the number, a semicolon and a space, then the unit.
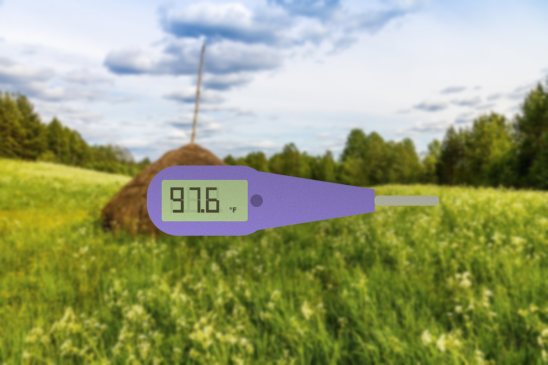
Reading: 97.6; °F
